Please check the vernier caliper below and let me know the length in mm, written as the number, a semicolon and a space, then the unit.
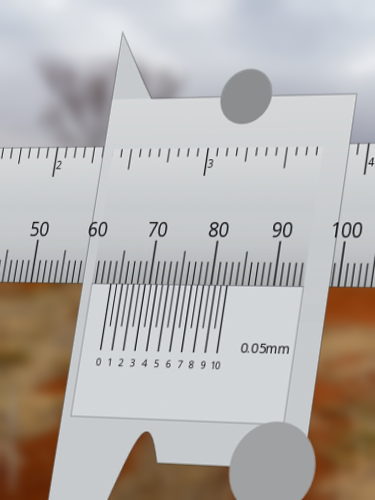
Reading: 63.6; mm
